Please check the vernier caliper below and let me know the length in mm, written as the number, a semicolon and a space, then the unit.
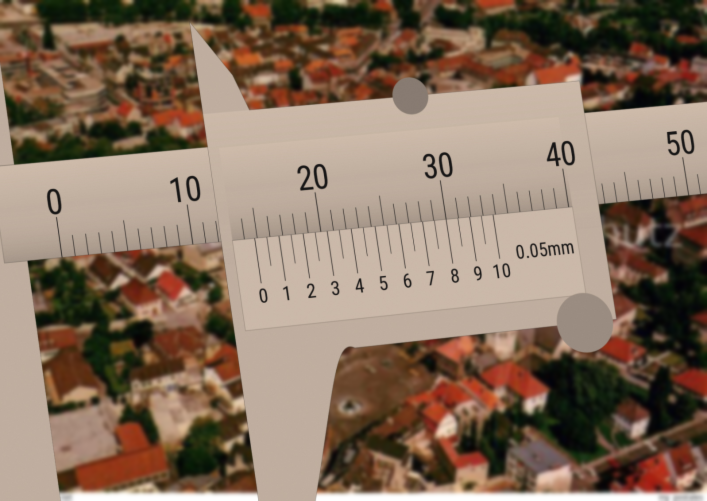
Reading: 14.8; mm
